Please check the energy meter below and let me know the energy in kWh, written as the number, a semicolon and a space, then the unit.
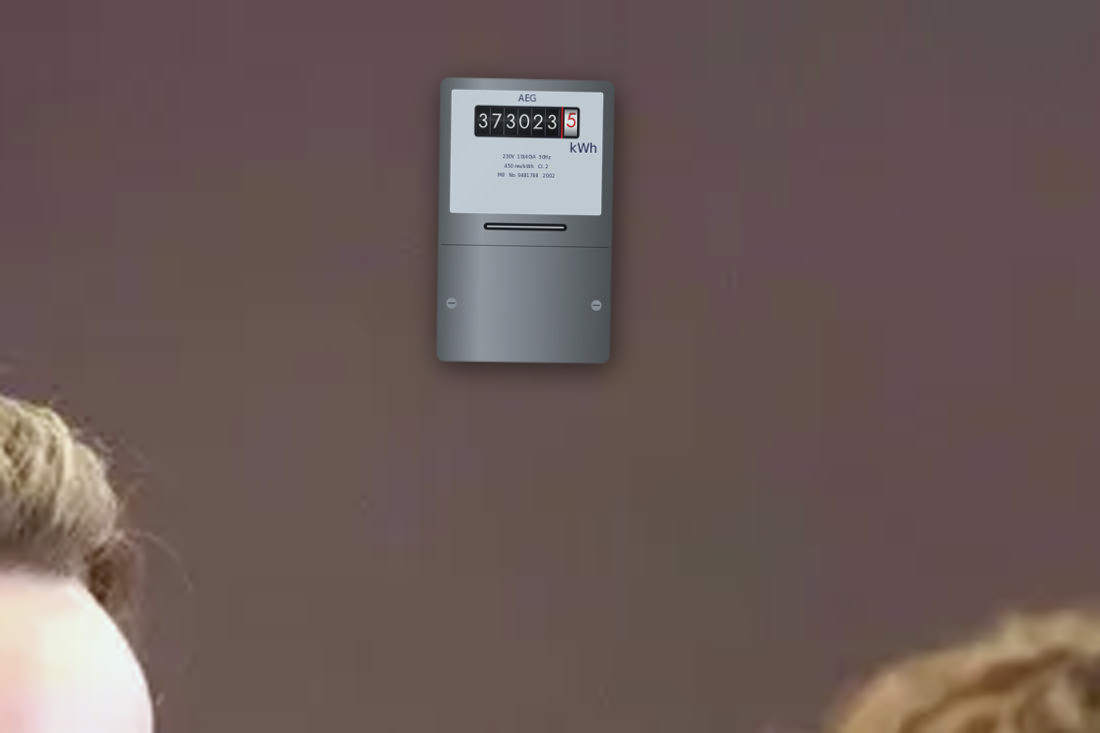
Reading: 373023.5; kWh
